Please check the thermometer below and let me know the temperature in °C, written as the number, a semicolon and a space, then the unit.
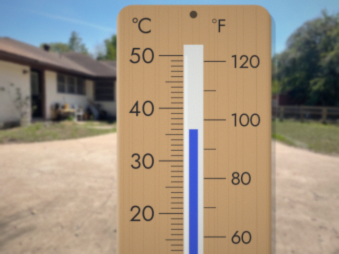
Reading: 36; °C
